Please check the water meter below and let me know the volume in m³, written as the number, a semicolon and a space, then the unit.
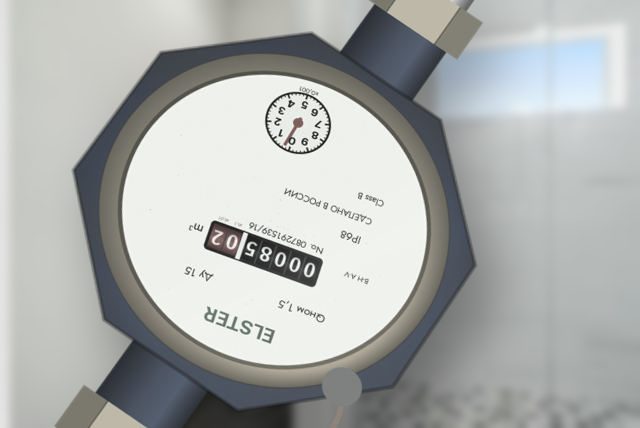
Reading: 85.020; m³
